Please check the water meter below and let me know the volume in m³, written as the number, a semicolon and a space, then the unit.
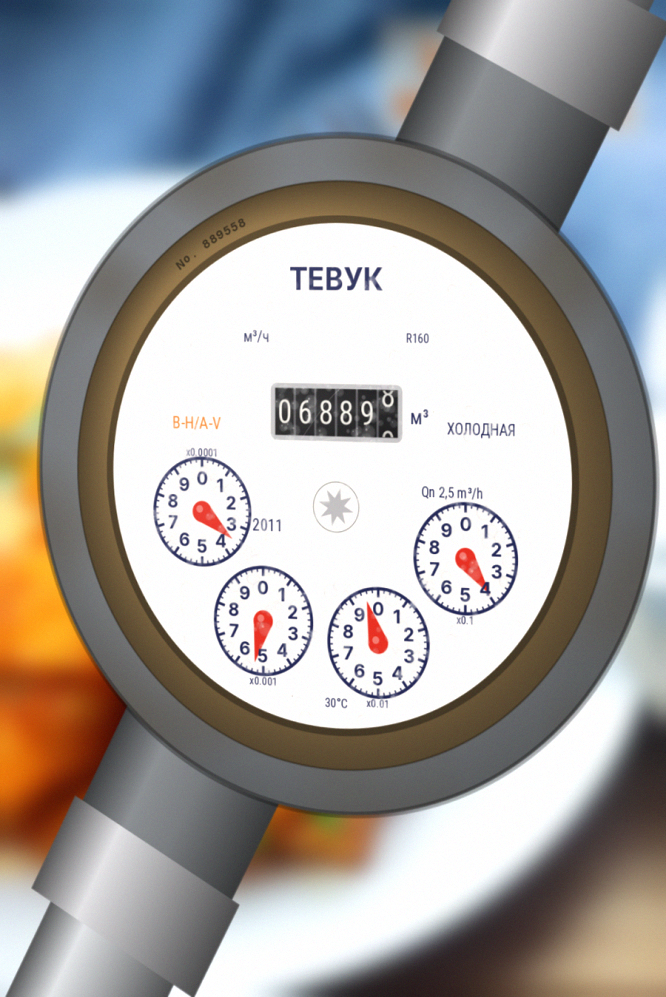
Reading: 68898.3953; m³
